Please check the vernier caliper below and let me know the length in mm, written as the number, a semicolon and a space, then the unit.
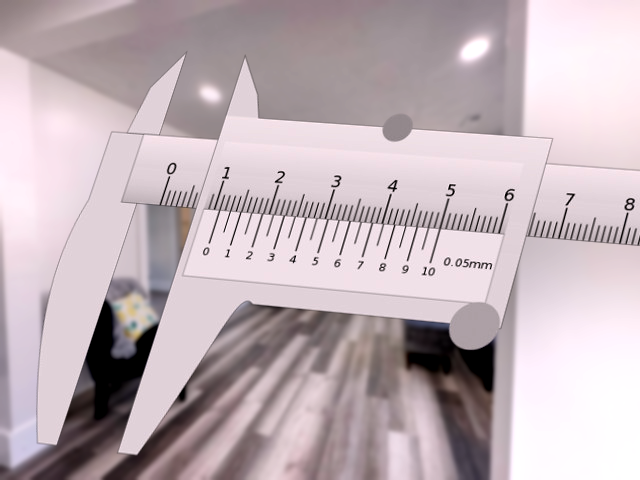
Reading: 11.0; mm
